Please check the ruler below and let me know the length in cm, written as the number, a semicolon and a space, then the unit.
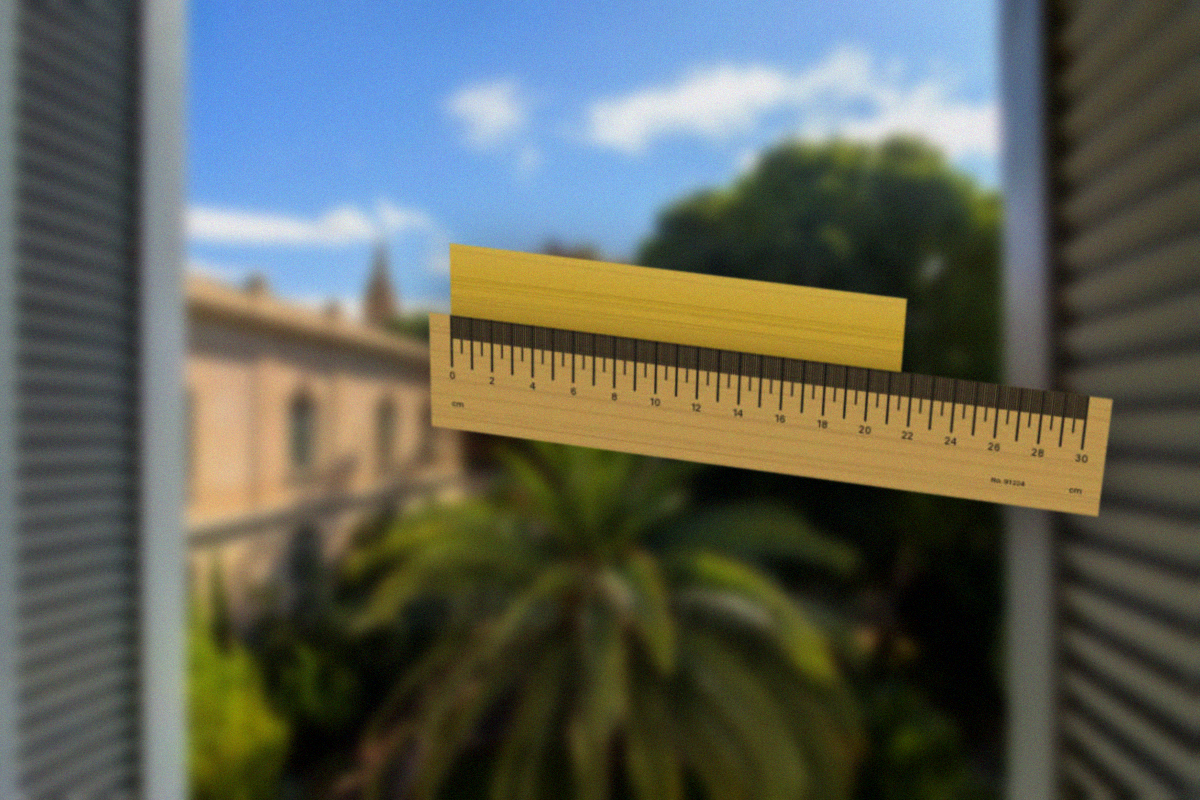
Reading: 21.5; cm
